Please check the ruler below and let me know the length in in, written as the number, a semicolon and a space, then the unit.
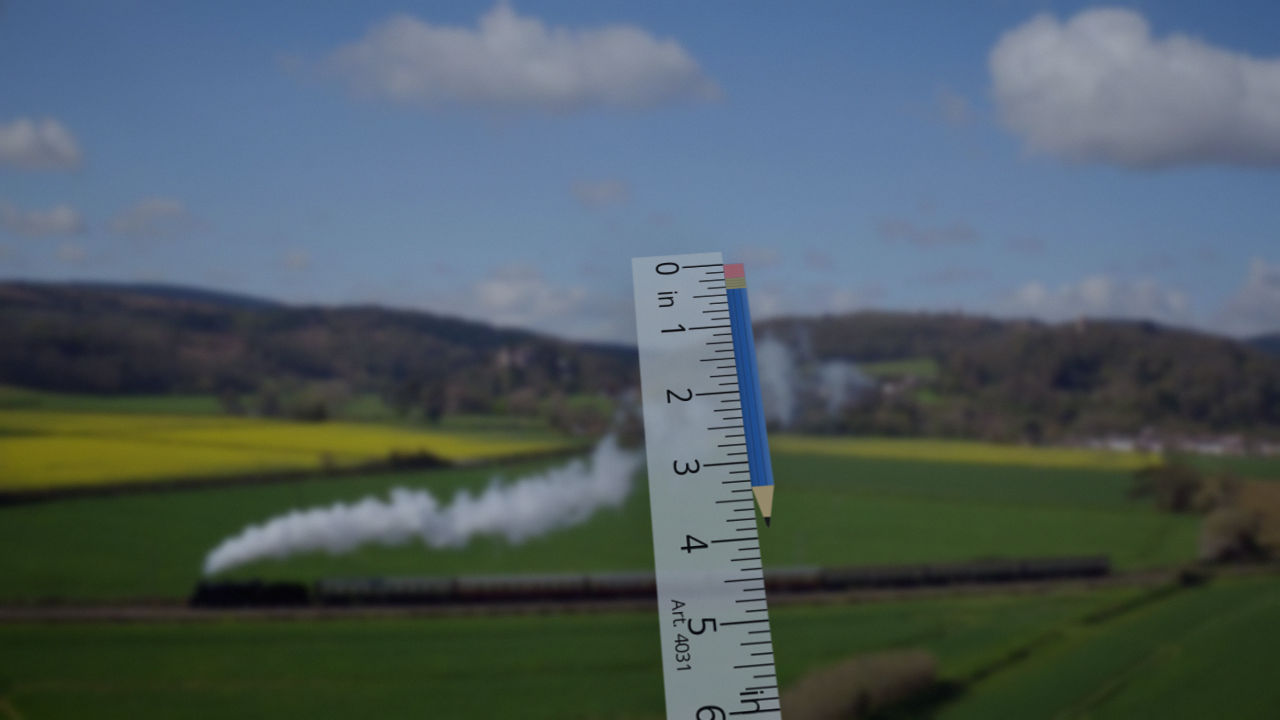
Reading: 3.875; in
